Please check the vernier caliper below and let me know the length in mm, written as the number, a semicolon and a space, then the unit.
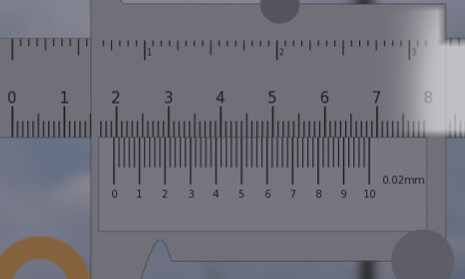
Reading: 19.5; mm
